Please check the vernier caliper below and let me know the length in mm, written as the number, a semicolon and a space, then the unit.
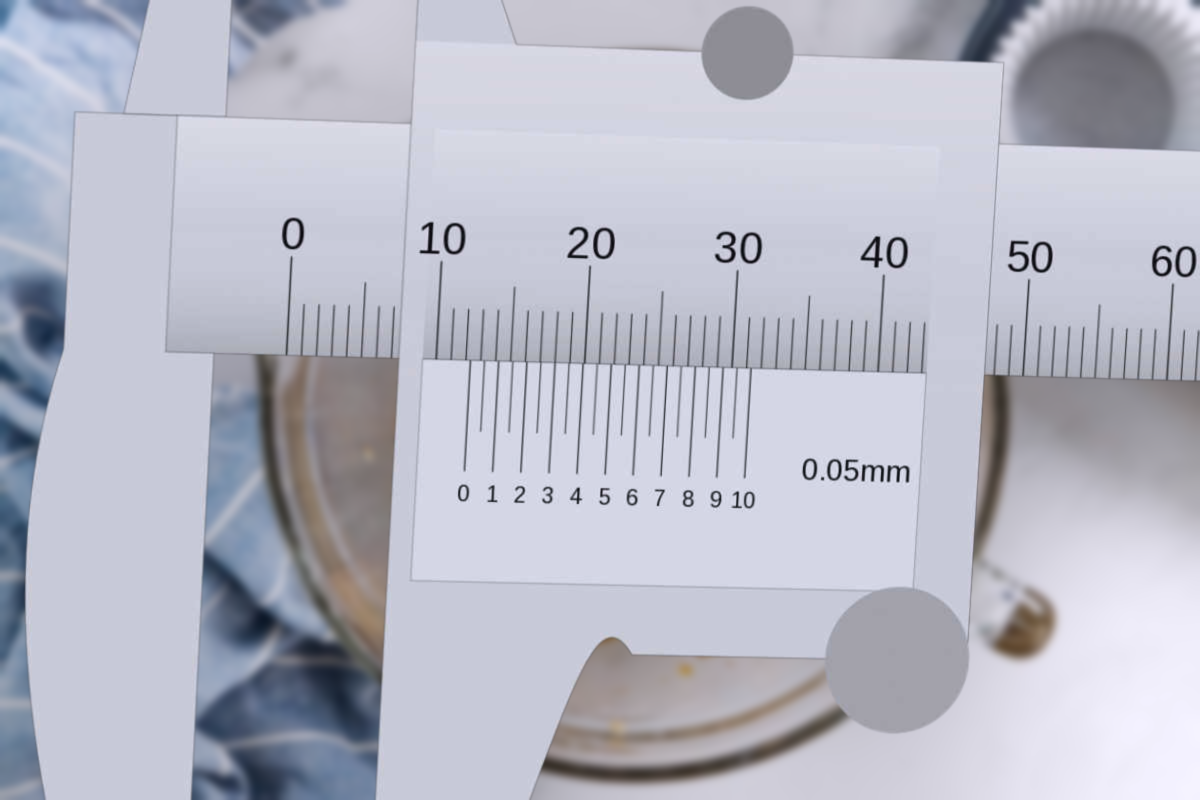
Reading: 12.3; mm
